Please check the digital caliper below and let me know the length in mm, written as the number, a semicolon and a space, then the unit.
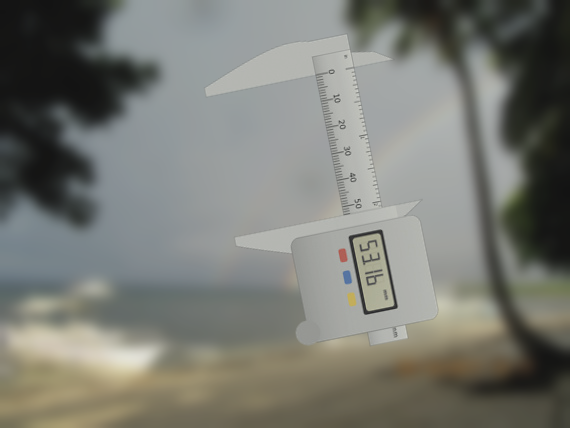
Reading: 53.16; mm
